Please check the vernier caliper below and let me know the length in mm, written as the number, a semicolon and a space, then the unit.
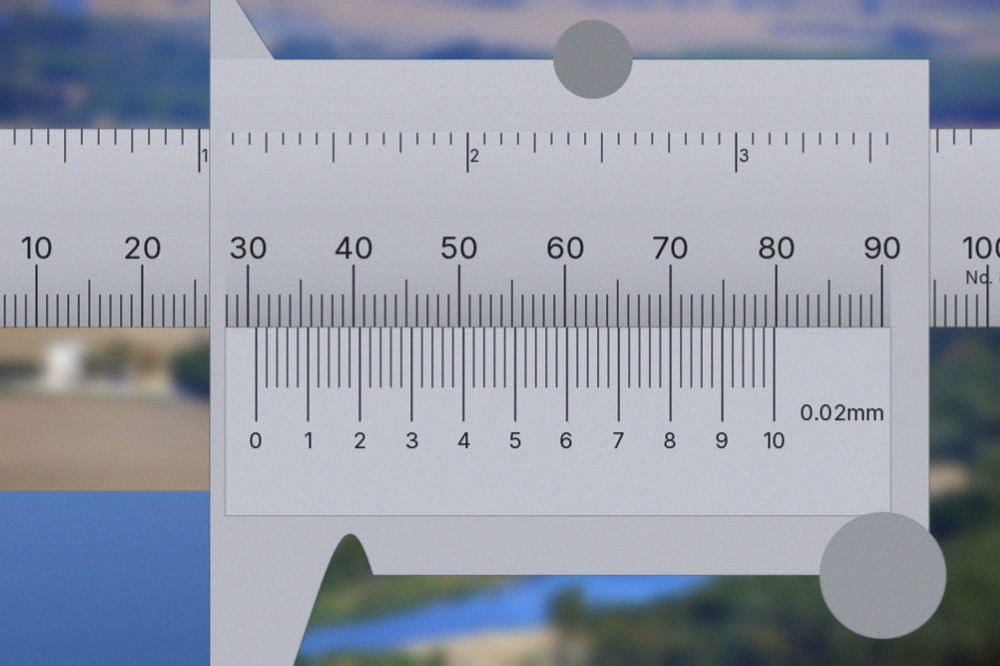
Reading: 30.8; mm
